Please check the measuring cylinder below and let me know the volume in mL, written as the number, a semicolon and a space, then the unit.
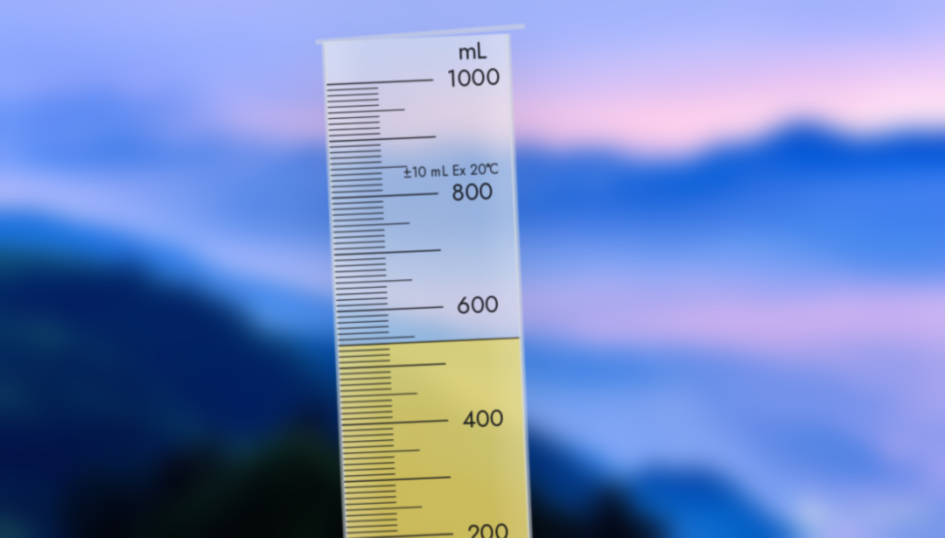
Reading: 540; mL
